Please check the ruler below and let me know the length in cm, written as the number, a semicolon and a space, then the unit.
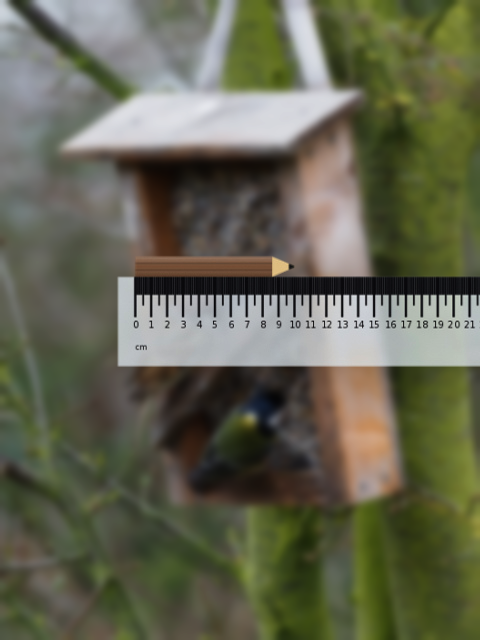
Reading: 10; cm
